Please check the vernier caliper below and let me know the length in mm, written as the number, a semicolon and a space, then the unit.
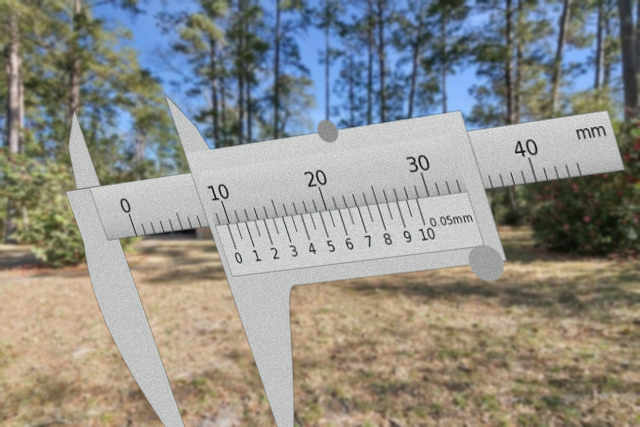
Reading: 9.8; mm
